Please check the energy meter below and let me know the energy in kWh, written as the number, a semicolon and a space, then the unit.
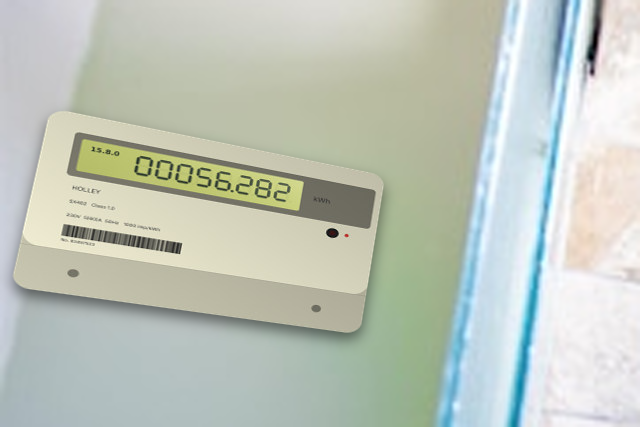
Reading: 56.282; kWh
